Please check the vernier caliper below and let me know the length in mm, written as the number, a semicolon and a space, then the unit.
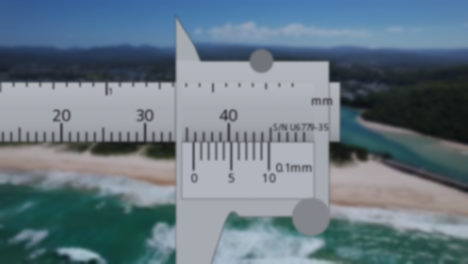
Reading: 35.8; mm
